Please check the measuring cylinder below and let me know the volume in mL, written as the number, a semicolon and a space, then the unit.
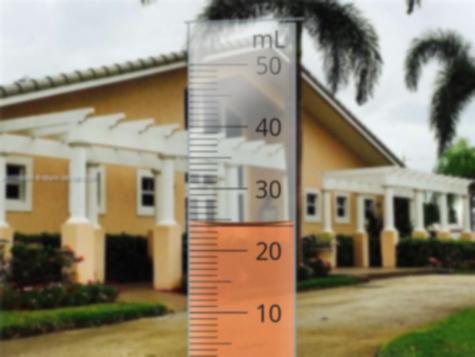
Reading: 24; mL
